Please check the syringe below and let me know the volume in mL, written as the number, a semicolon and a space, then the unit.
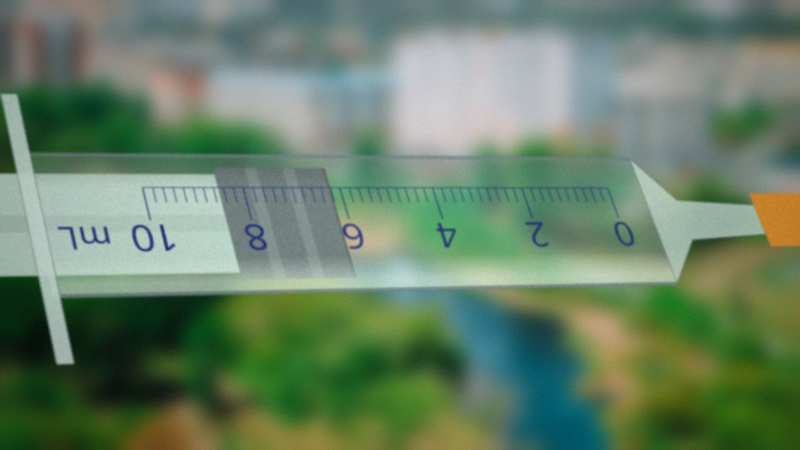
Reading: 6.2; mL
